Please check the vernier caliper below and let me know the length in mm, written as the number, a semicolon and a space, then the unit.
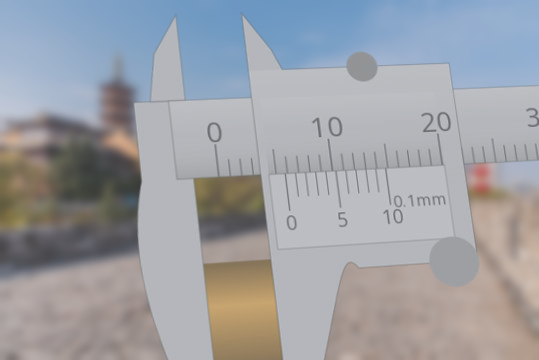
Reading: 5.8; mm
